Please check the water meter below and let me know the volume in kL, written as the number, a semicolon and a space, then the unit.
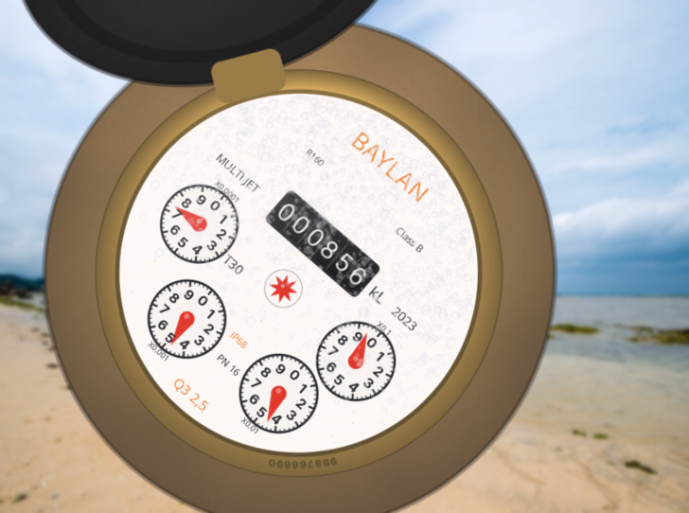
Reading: 855.9447; kL
